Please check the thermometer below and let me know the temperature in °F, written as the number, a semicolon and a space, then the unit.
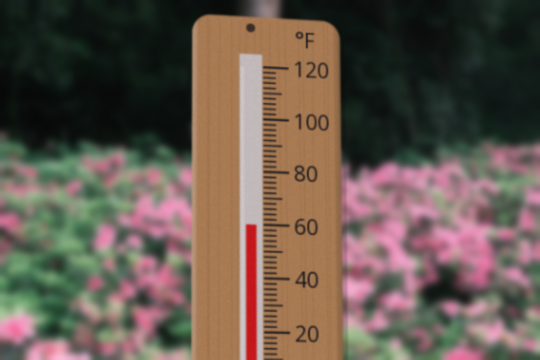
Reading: 60; °F
